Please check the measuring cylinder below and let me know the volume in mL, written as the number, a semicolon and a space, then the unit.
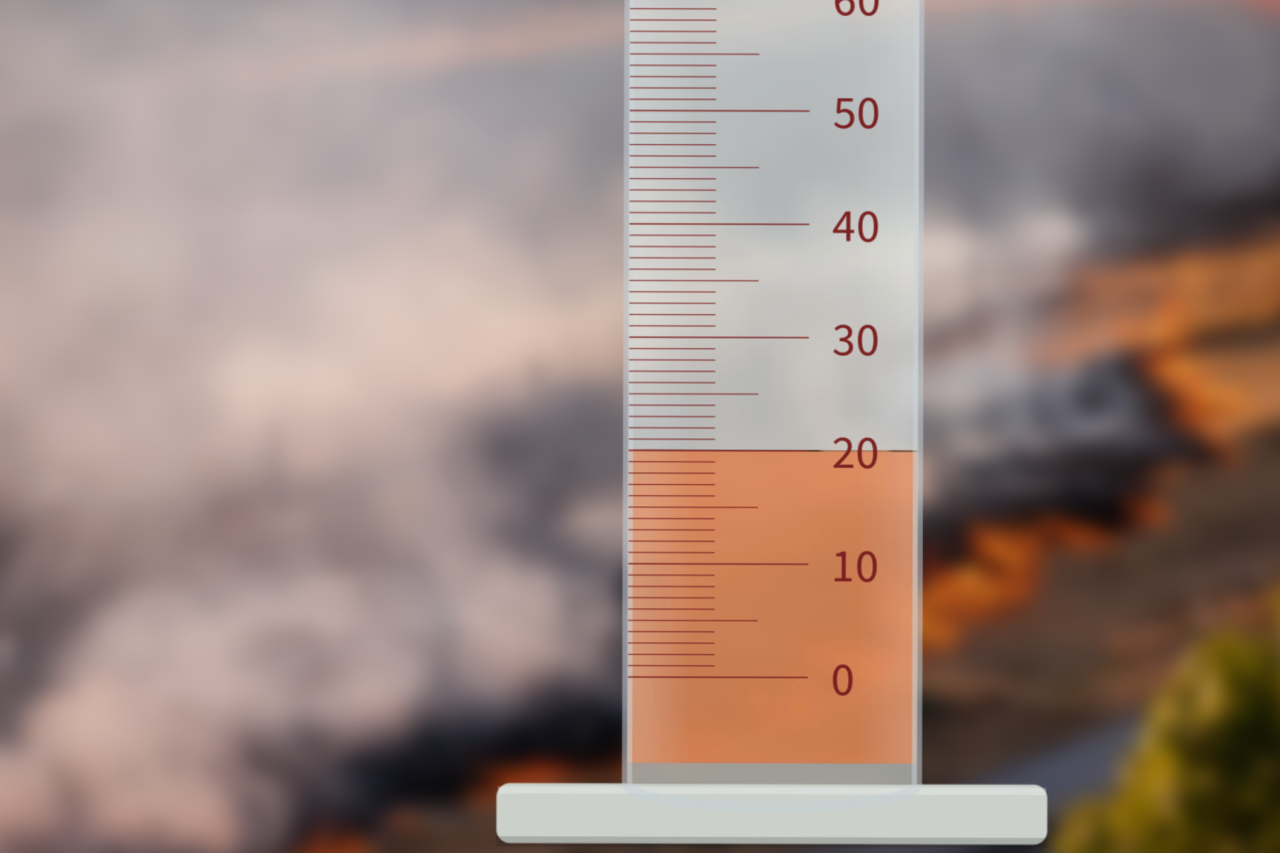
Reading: 20; mL
